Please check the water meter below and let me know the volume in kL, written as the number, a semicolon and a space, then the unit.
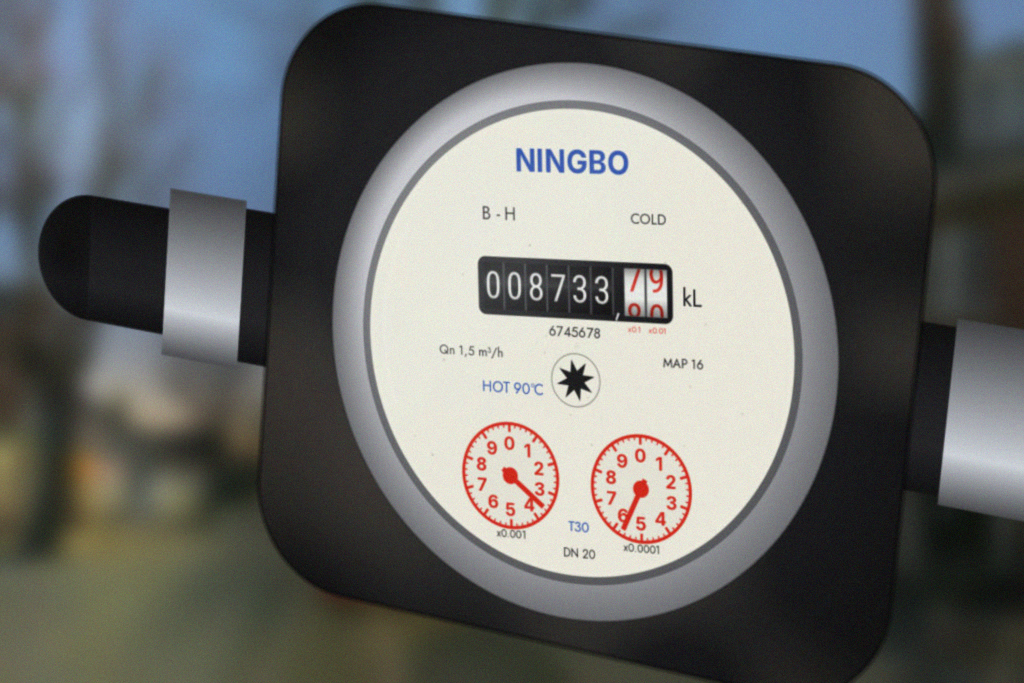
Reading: 8733.7935; kL
